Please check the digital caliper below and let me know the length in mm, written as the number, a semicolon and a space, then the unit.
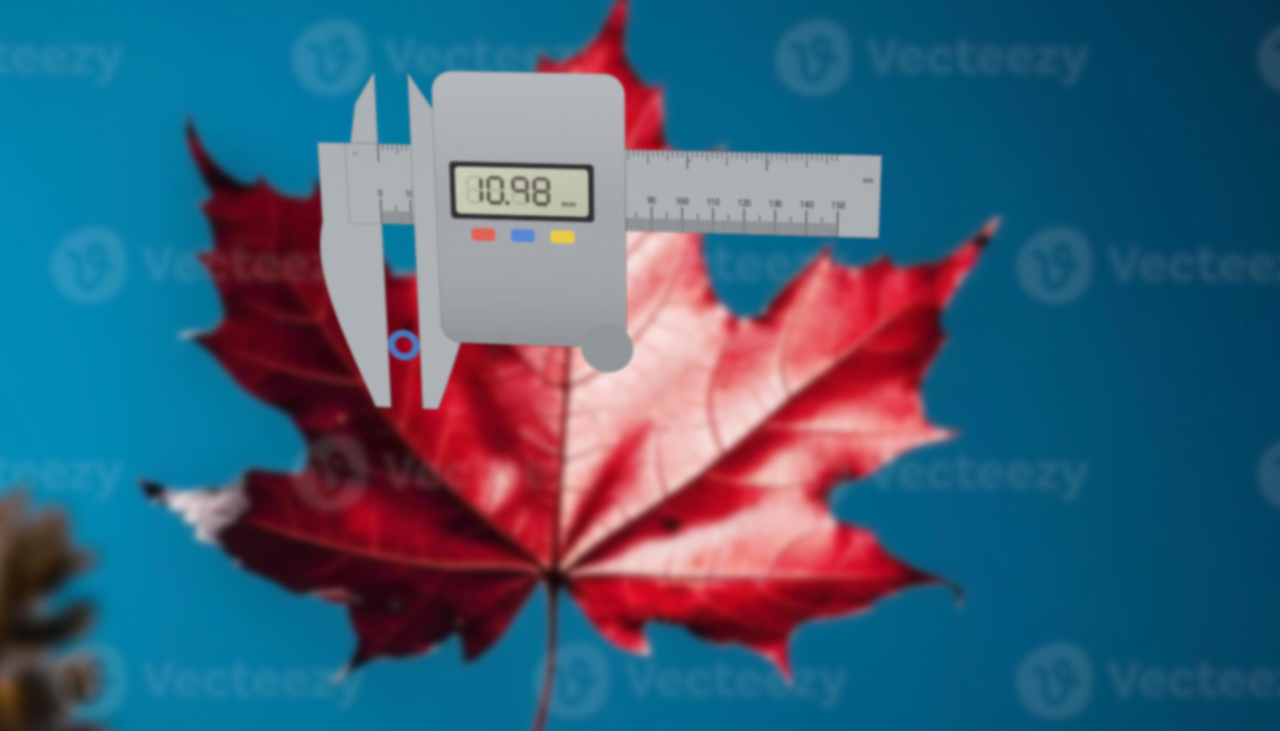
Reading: 10.98; mm
